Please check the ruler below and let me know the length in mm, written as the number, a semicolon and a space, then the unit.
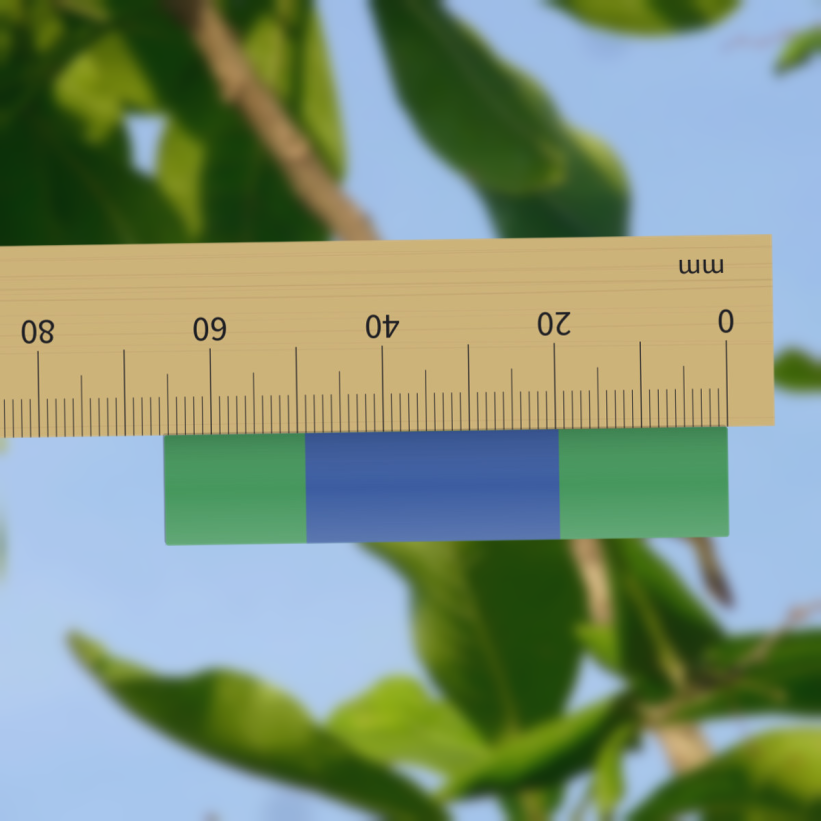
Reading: 65.5; mm
